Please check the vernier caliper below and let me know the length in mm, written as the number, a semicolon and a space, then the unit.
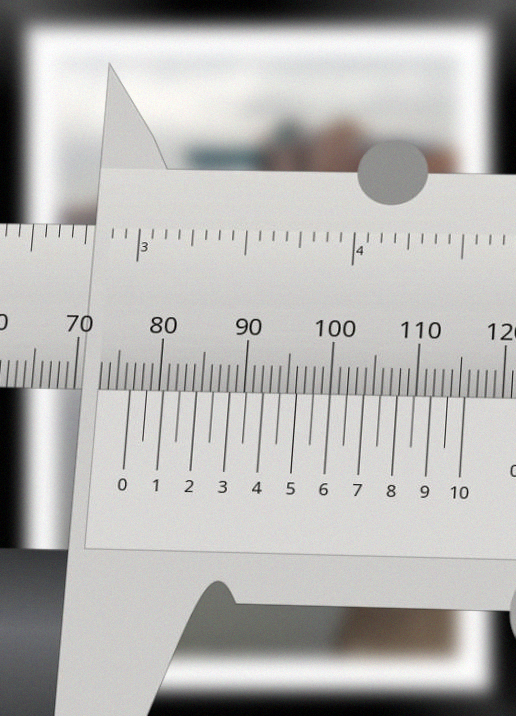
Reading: 76.6; mm
